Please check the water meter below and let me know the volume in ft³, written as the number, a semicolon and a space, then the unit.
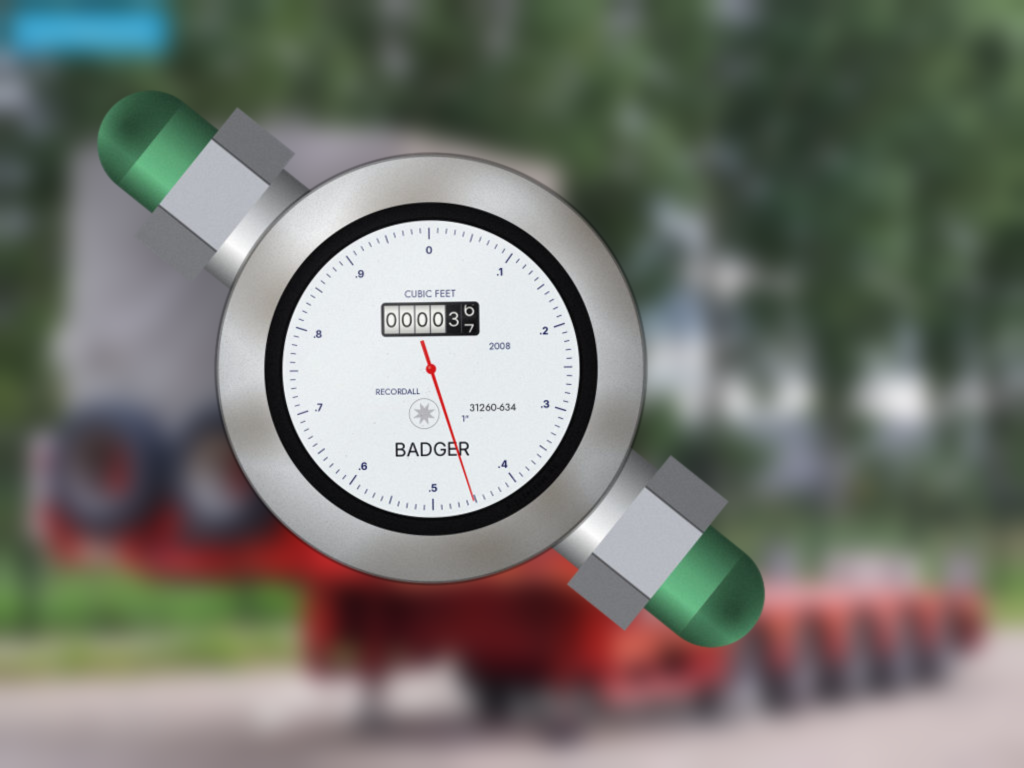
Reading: 36.45; ft³
